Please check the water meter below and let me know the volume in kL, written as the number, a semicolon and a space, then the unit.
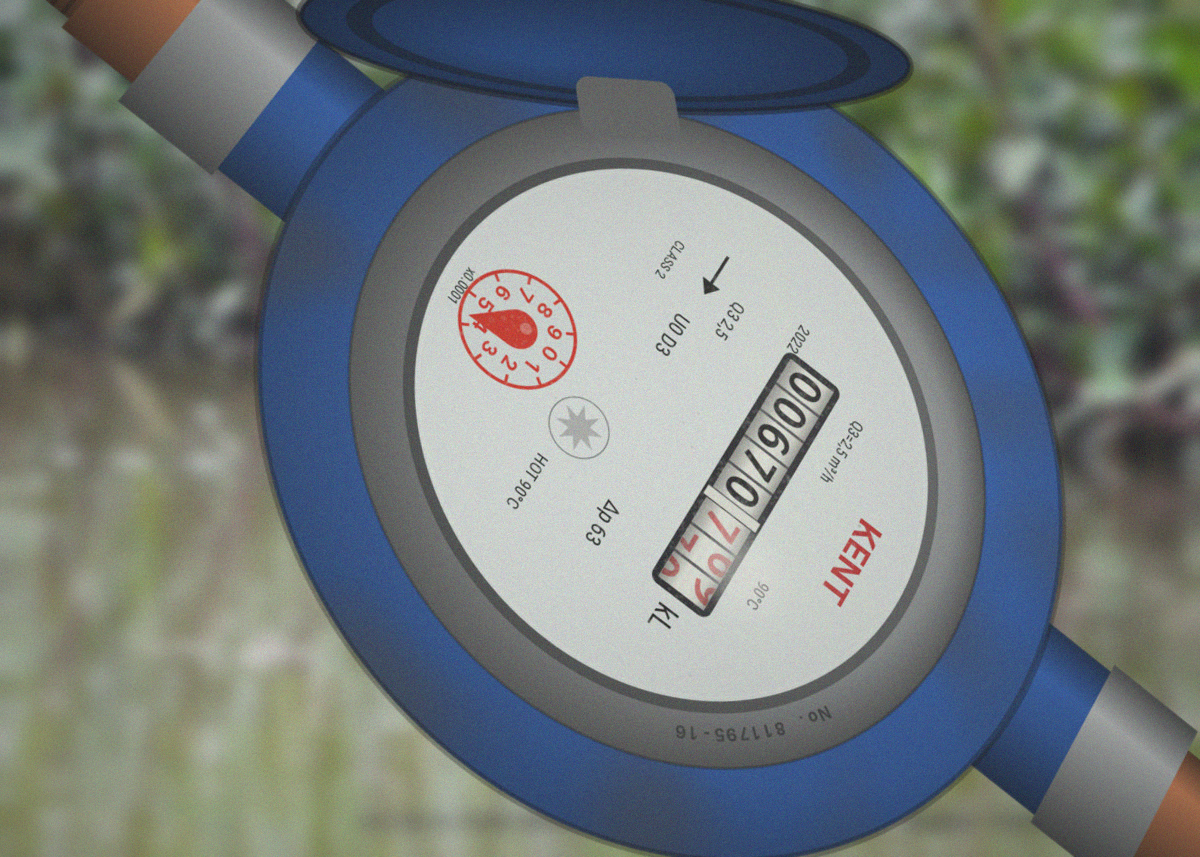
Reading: 670.7694; kL
